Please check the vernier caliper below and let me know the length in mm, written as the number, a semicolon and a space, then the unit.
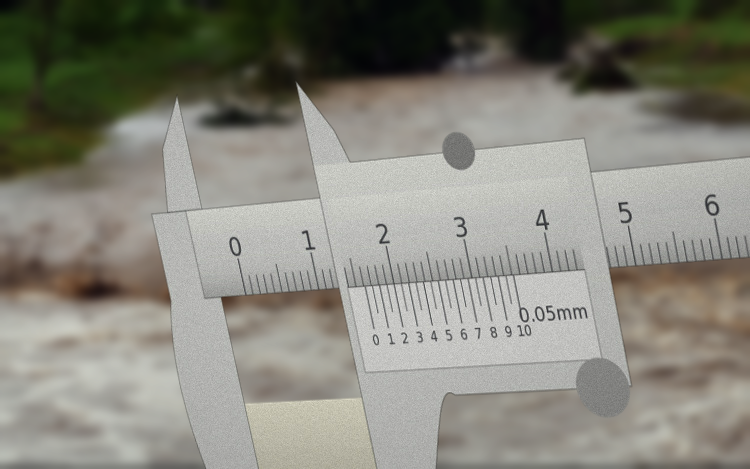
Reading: 16.2; mm
